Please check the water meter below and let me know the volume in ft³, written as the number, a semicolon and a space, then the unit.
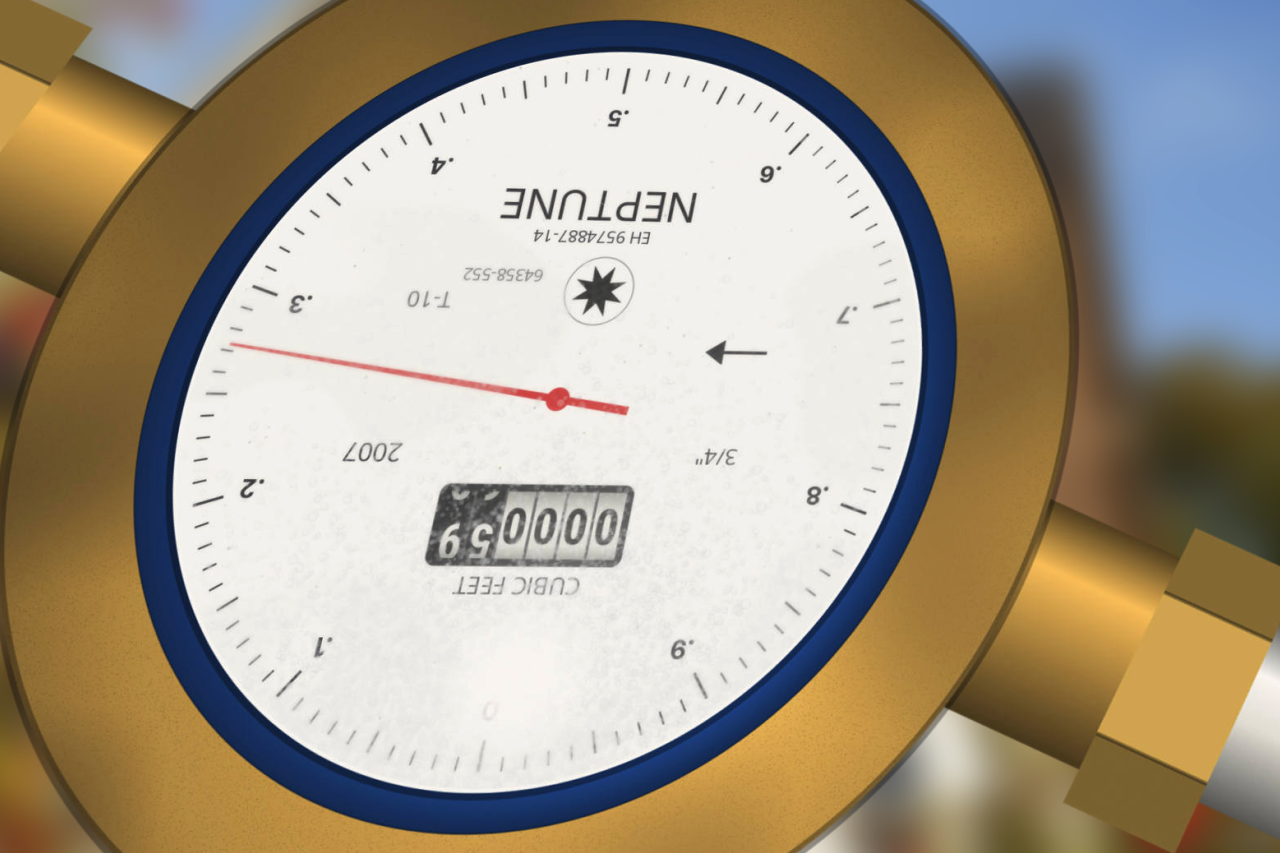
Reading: 59.27; ft³
